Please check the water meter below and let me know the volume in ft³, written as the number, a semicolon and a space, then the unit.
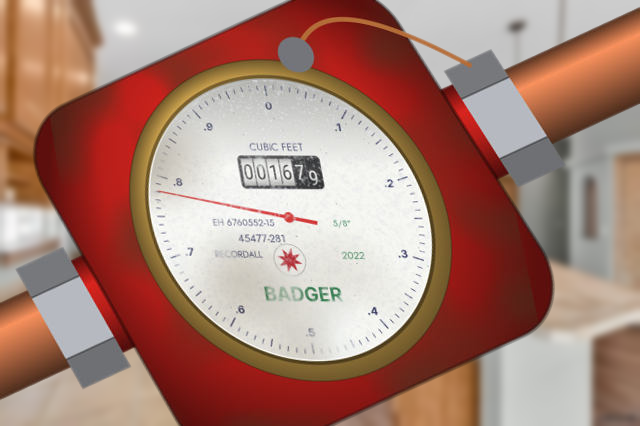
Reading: 1678.78; ft³
